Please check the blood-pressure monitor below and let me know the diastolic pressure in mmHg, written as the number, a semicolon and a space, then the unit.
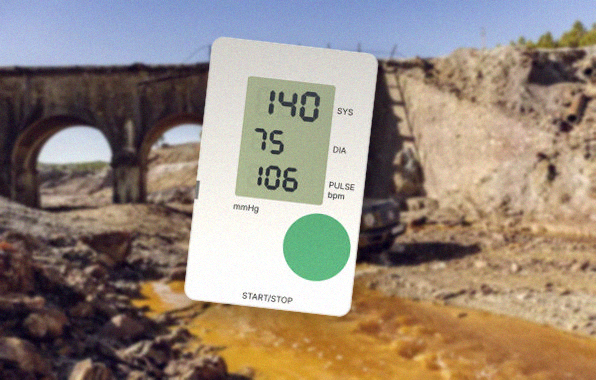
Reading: 75; mmHg
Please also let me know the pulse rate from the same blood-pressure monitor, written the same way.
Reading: 106; bpm
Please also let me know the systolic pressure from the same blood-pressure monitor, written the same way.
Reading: 140; mmHg
